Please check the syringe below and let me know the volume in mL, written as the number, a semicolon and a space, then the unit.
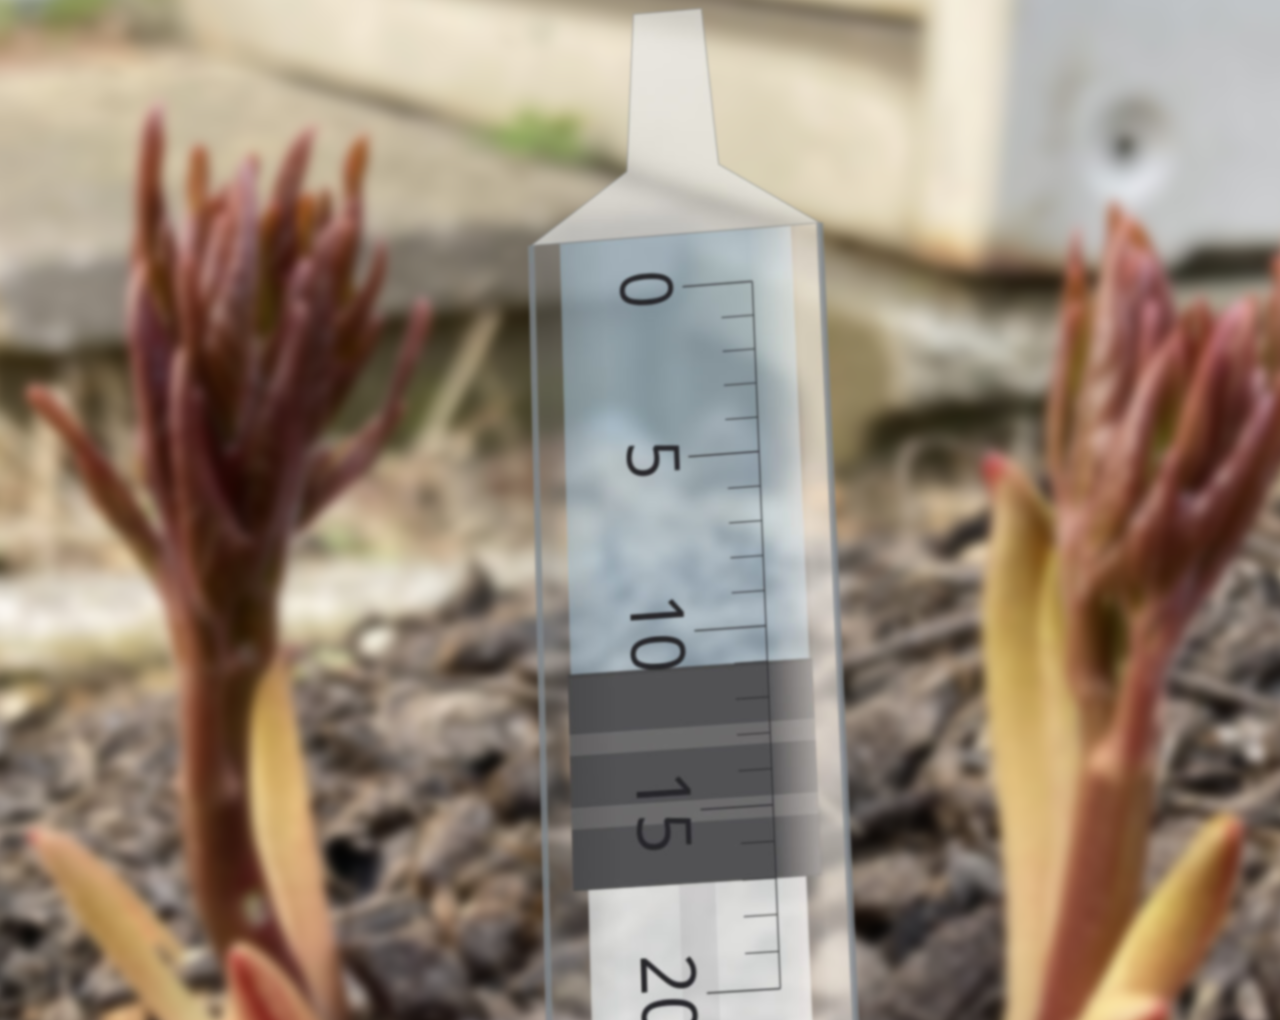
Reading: 11; mL
